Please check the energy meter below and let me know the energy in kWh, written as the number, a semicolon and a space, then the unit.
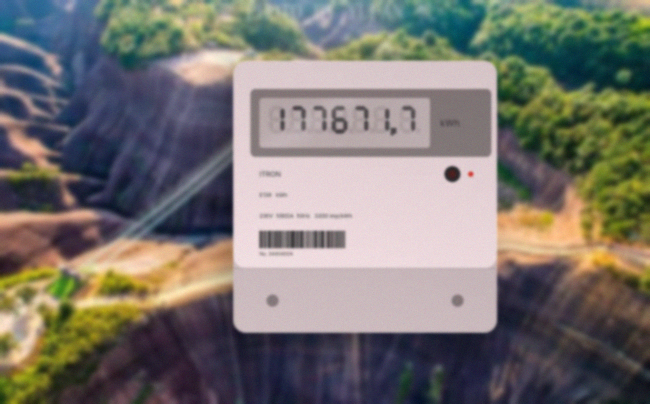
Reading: 177671.7; kWh
